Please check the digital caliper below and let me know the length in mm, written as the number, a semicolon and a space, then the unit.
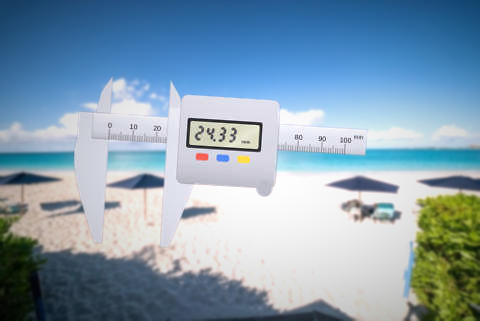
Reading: 24.33; mm
